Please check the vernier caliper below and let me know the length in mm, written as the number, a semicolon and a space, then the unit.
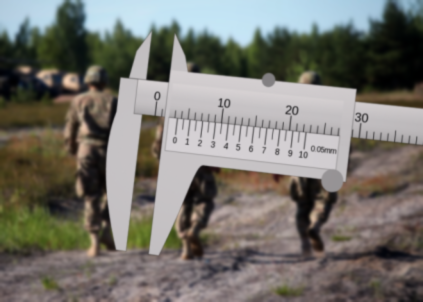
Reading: 3.4; mm
